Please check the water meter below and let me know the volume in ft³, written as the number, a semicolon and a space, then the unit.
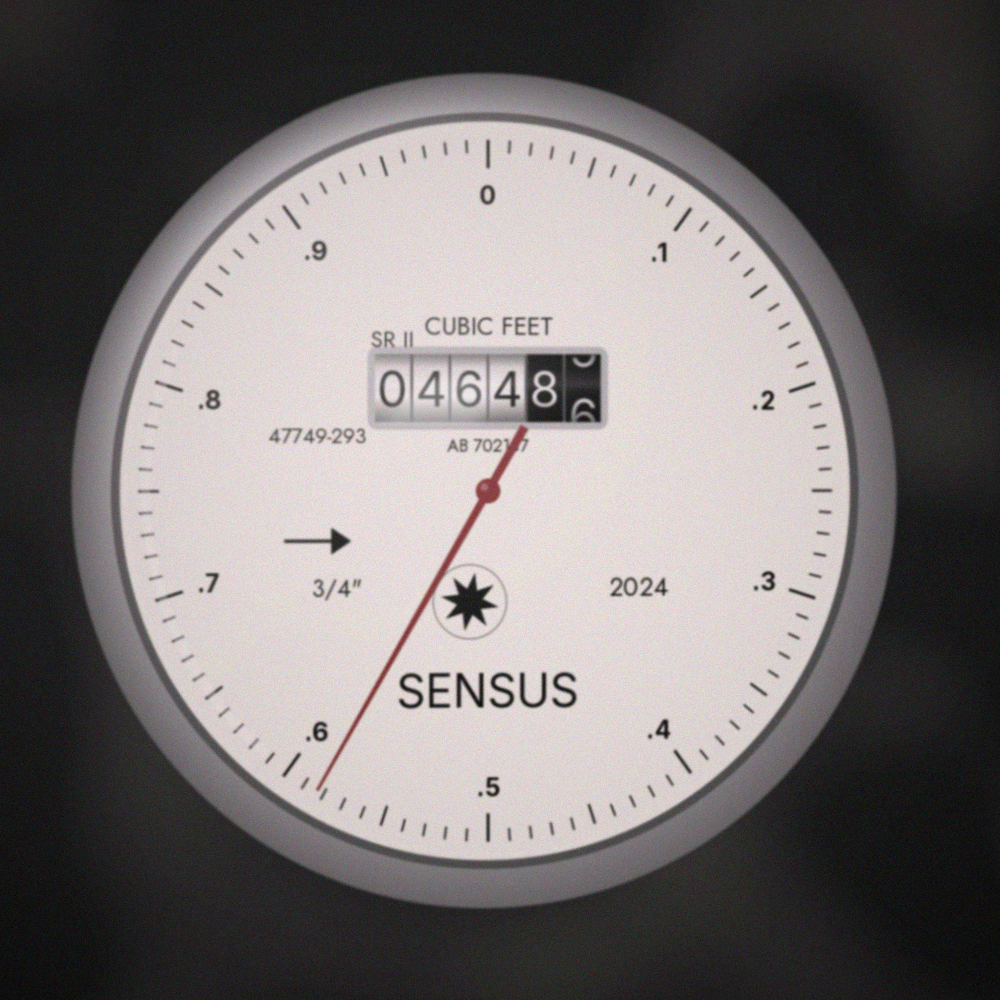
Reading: 46485.58; ft³
